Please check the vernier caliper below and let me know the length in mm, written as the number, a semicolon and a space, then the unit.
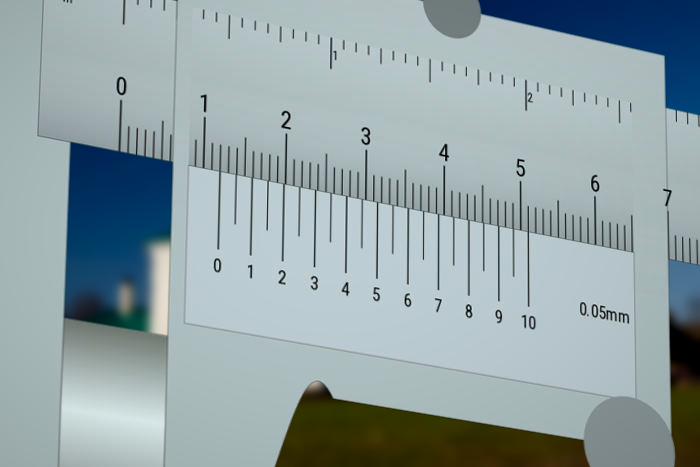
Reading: 12.0; mm
